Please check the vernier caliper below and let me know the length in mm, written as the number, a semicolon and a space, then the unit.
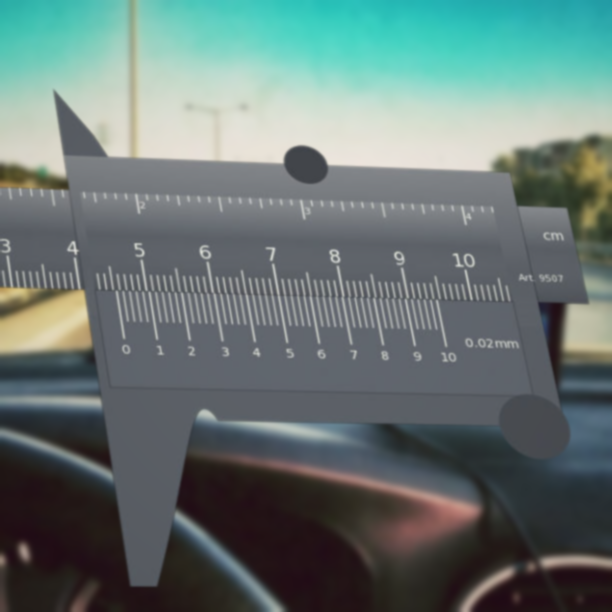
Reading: 45.5; mm
